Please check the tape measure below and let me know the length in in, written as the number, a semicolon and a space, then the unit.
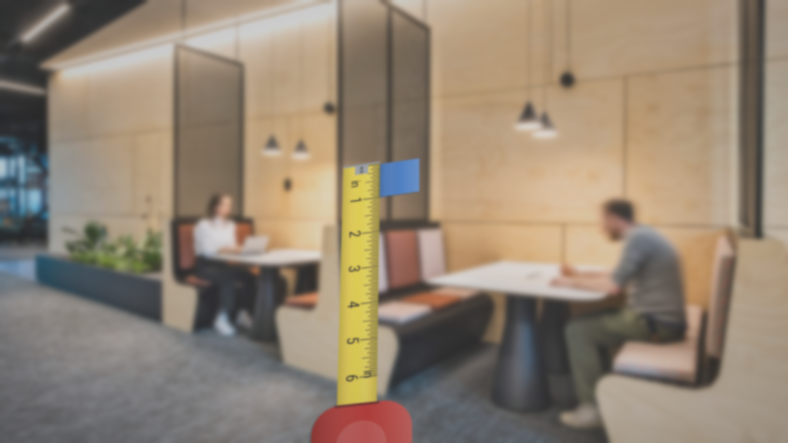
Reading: 1; in
